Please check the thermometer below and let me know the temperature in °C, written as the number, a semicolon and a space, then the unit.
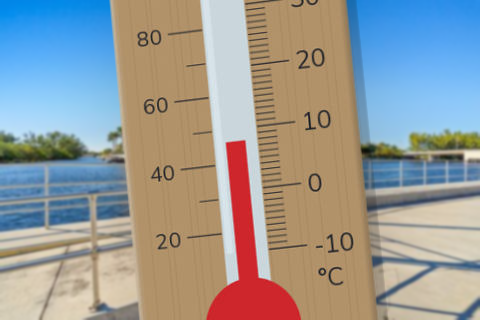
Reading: 8; °C
